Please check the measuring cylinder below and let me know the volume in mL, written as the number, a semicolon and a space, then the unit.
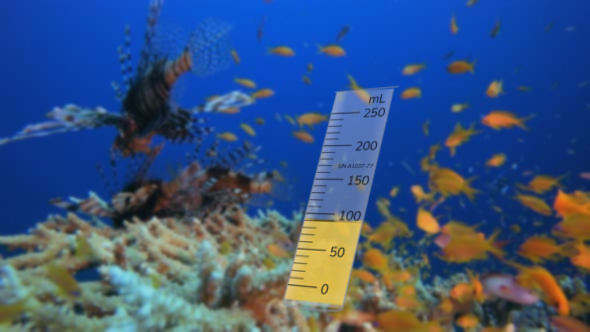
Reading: 90; mL
